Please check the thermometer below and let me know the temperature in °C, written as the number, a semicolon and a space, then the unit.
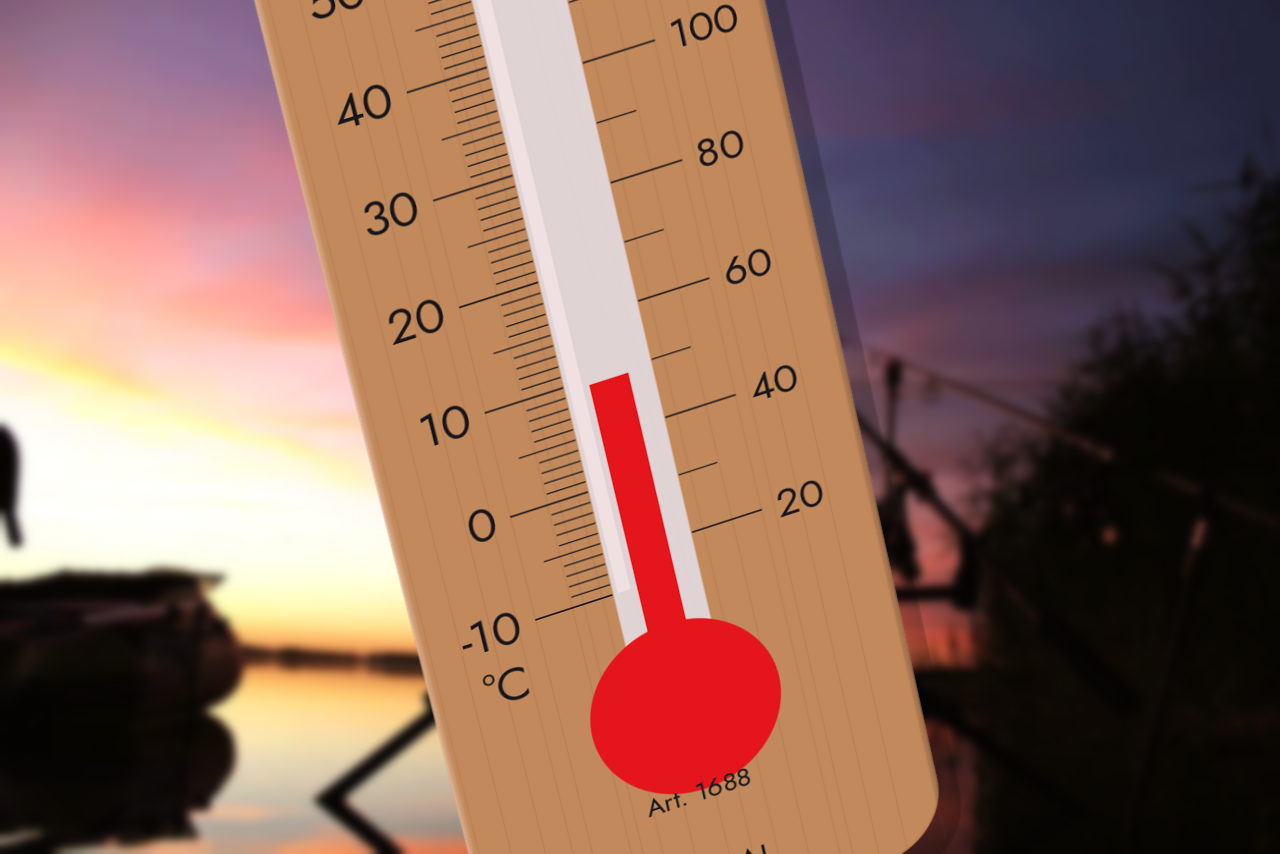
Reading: 9.5; °C
